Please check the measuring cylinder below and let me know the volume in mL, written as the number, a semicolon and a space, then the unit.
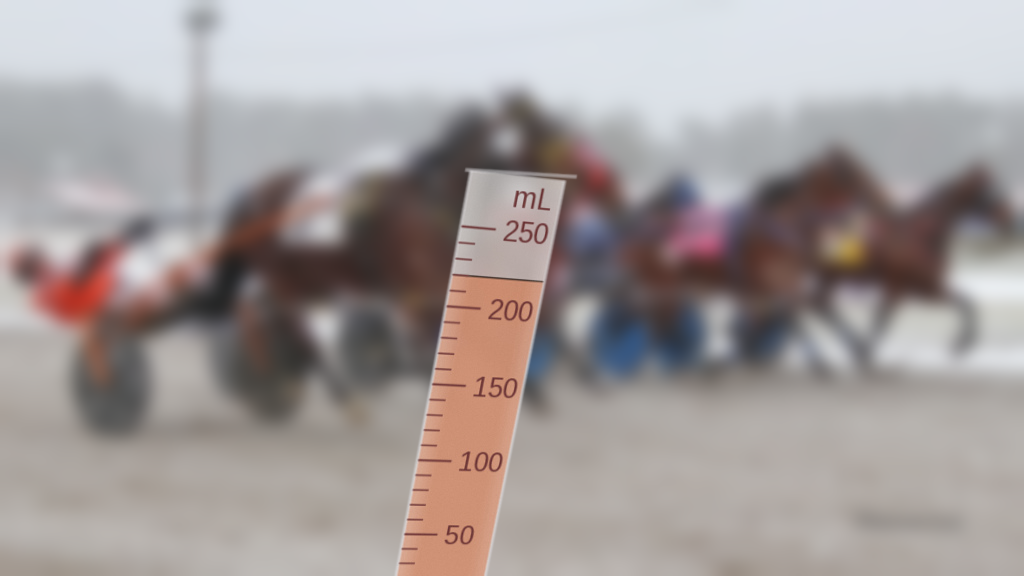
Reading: 220; mL
